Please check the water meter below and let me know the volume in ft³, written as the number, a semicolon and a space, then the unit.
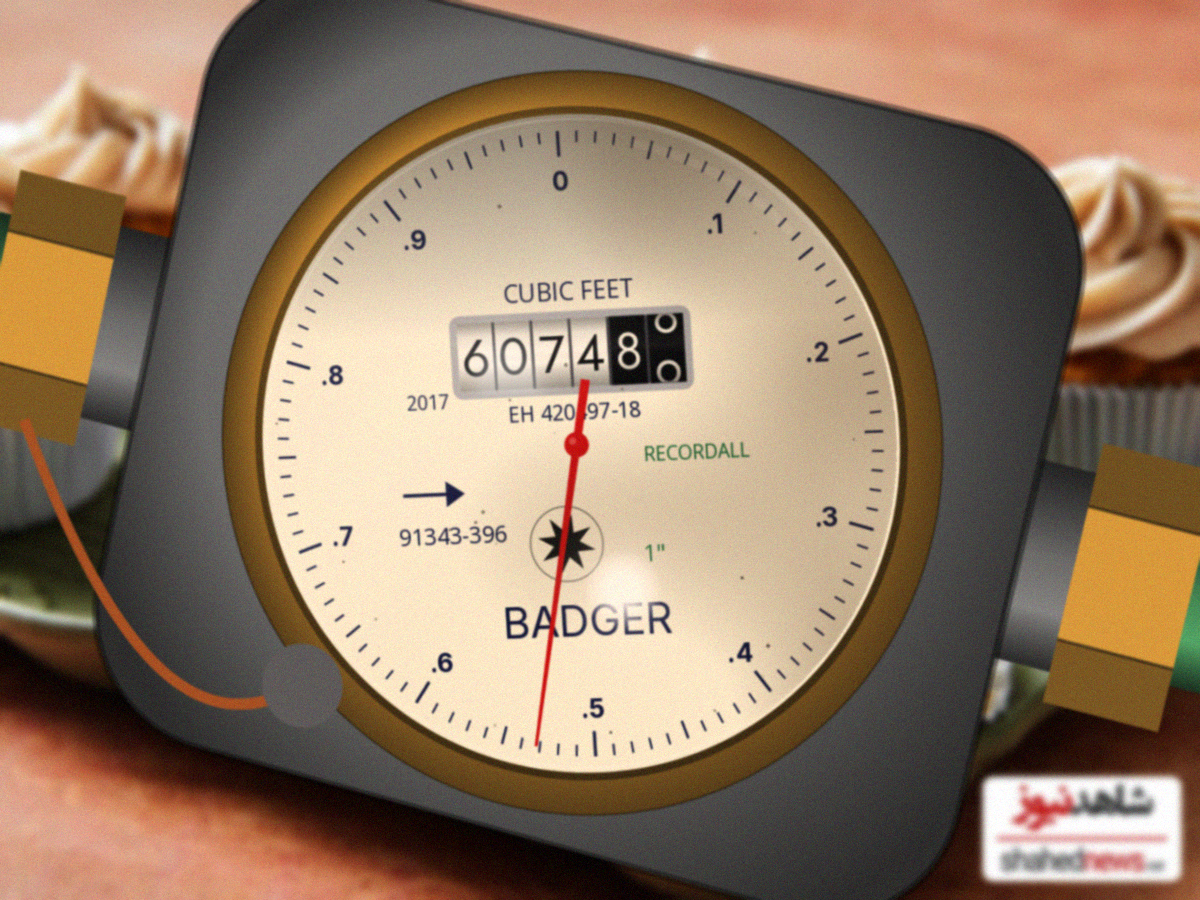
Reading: 607488.53; ft³
